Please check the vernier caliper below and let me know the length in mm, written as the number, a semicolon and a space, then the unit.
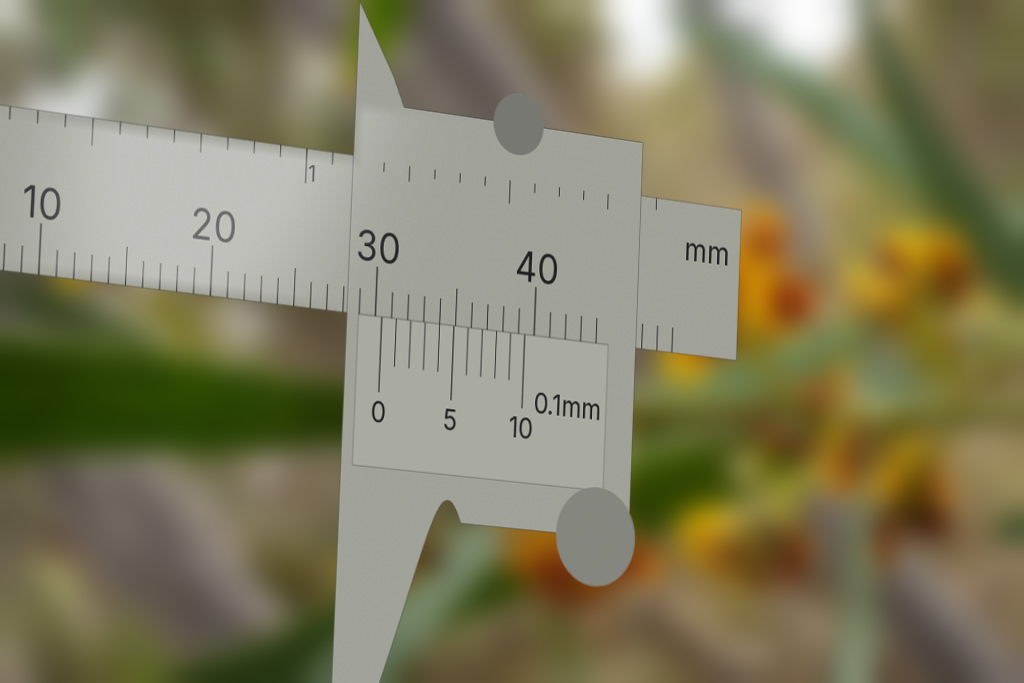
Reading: 30.4; mm
